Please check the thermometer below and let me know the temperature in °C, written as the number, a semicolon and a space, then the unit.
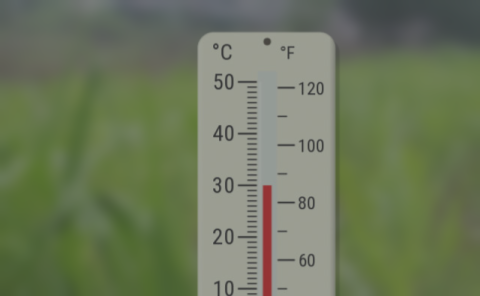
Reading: 30; °C
